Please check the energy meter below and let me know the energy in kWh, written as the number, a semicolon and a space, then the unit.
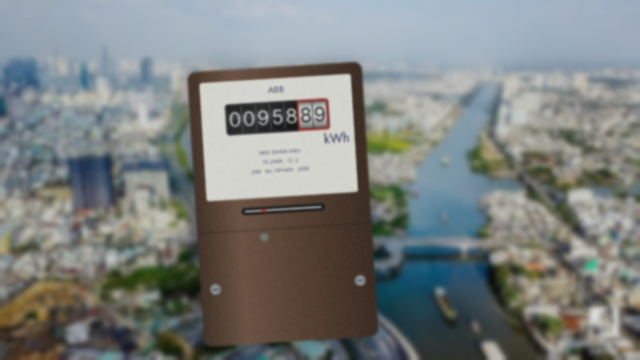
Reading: 958.89; kWh
